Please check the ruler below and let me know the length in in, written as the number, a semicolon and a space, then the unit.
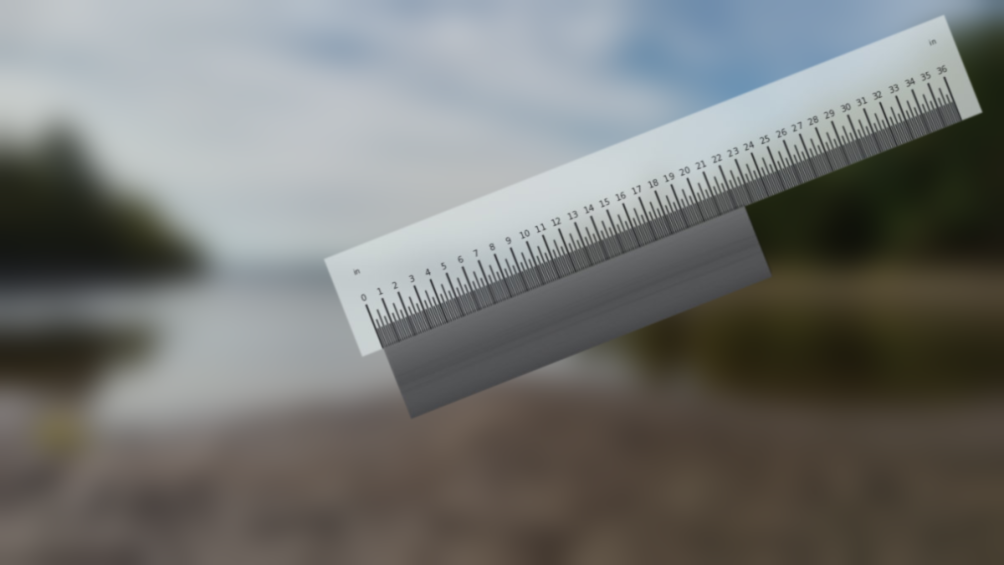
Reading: 22.5; in
